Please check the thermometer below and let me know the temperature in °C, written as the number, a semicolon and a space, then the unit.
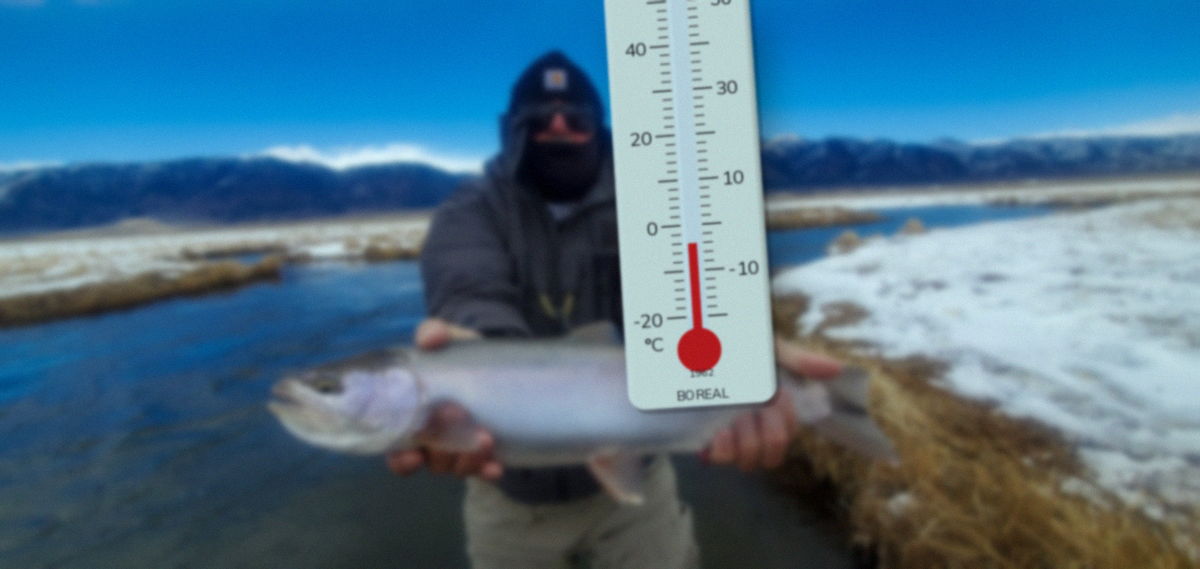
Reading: -4; °C
